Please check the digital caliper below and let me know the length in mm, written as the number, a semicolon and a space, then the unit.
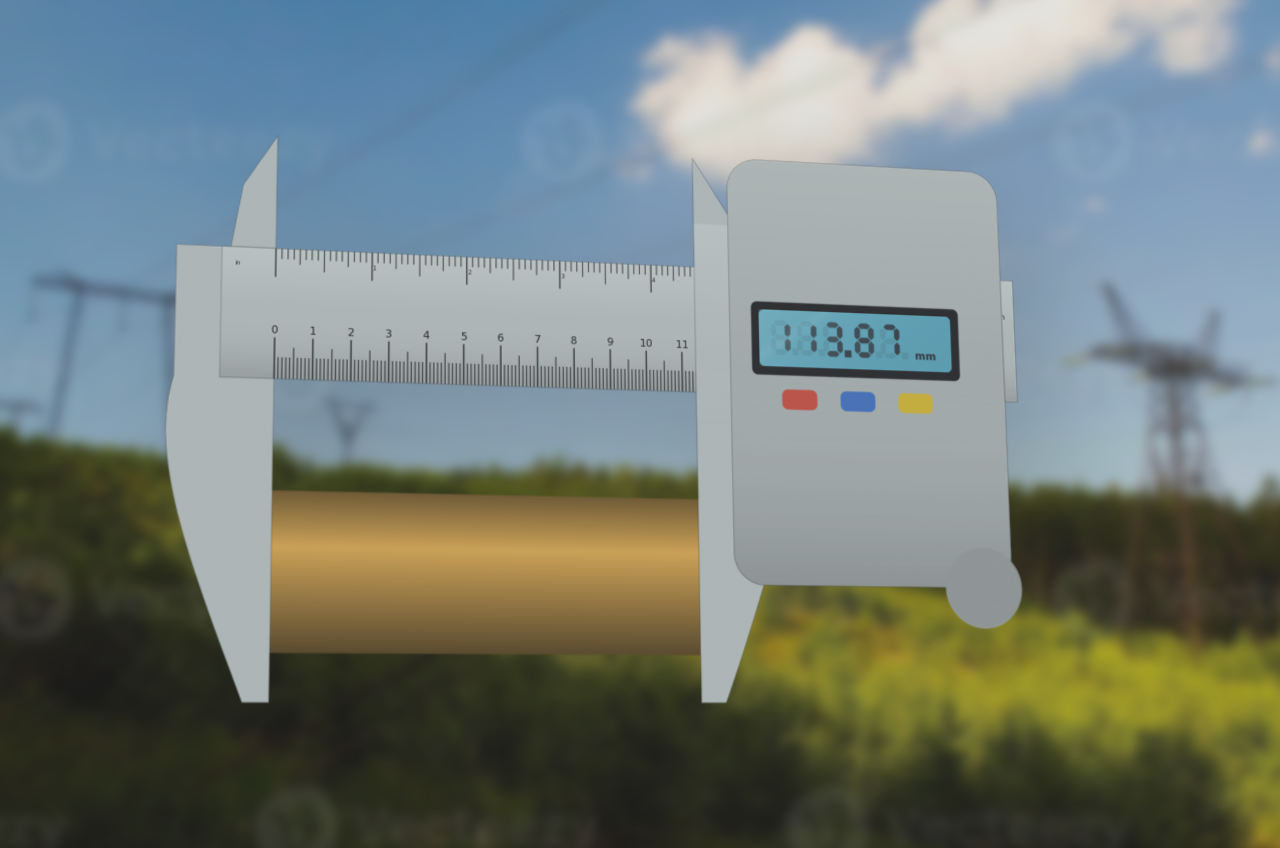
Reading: 113.87; mm
